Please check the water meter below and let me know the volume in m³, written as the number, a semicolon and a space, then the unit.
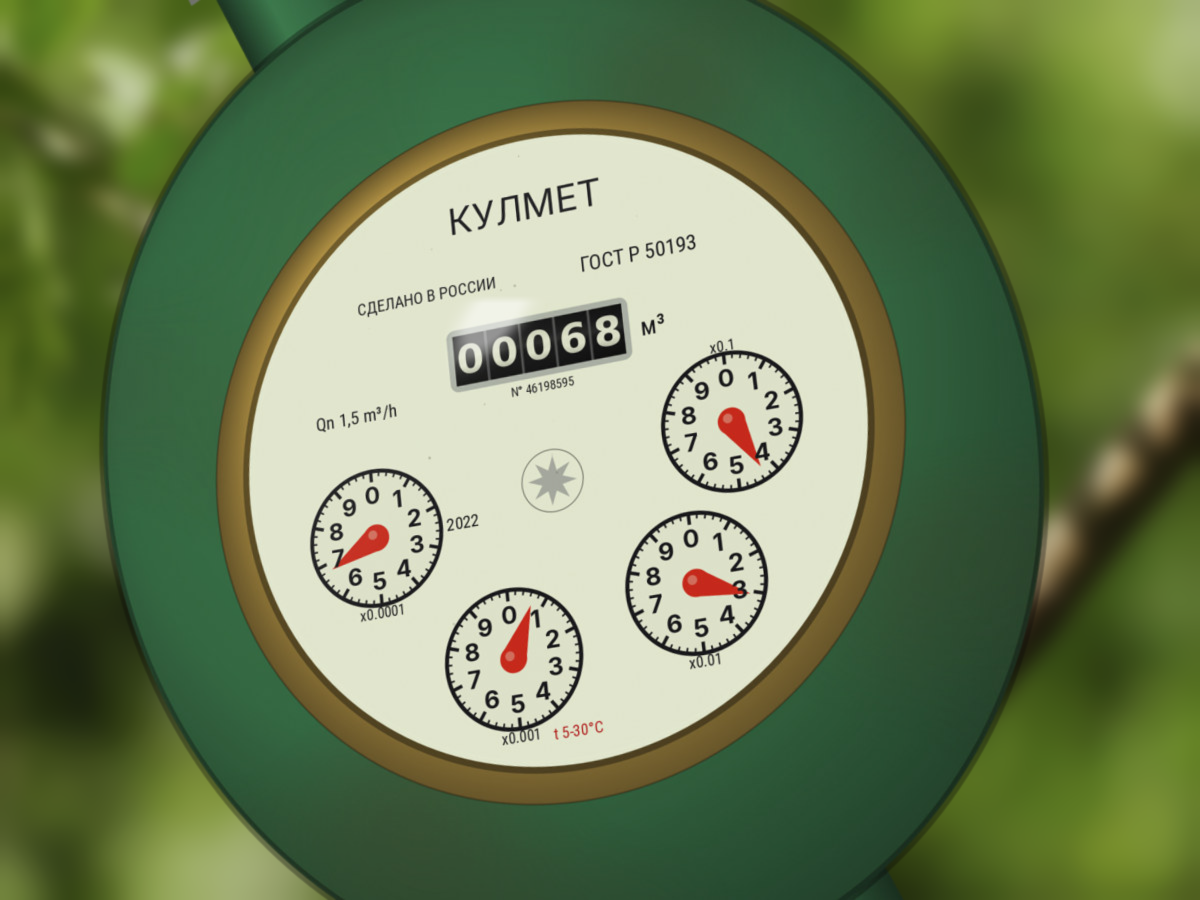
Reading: 68.4306; m³
